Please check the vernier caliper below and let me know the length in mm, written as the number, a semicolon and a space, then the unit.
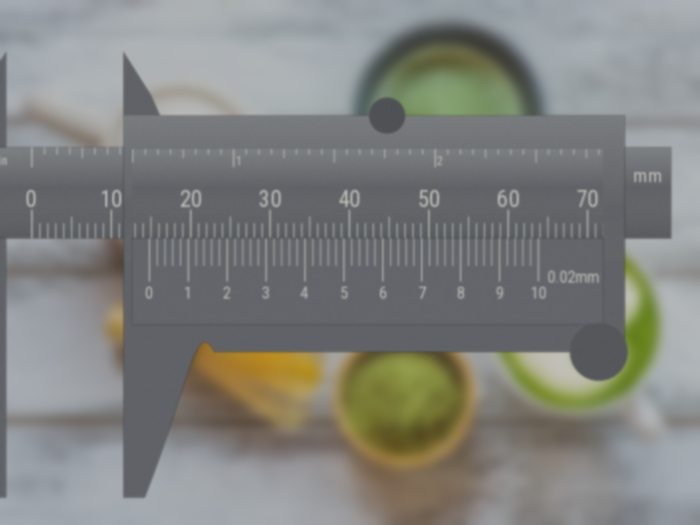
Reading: 14.8; mm
